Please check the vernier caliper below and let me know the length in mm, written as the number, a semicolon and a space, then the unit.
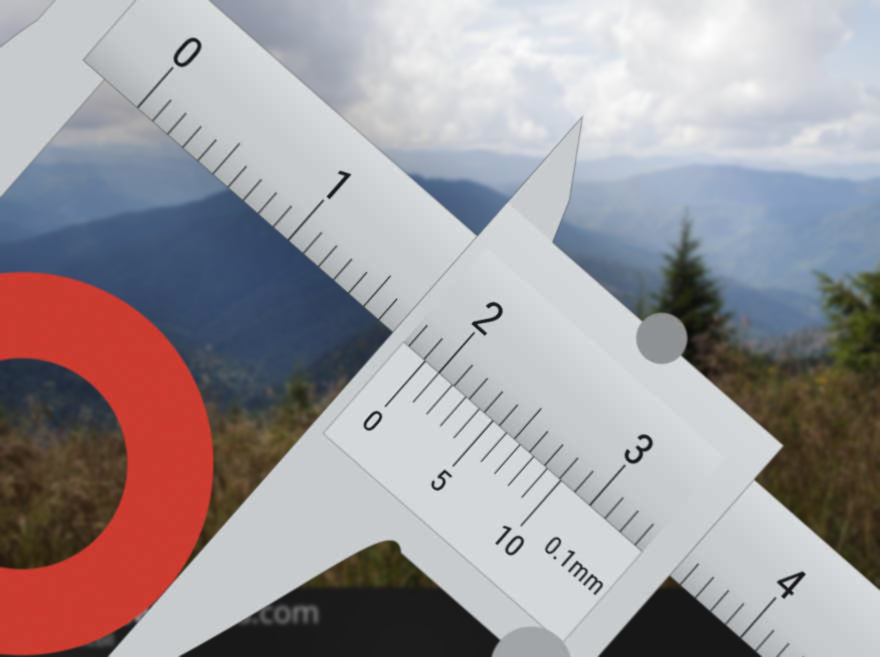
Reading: 19.1; mm
